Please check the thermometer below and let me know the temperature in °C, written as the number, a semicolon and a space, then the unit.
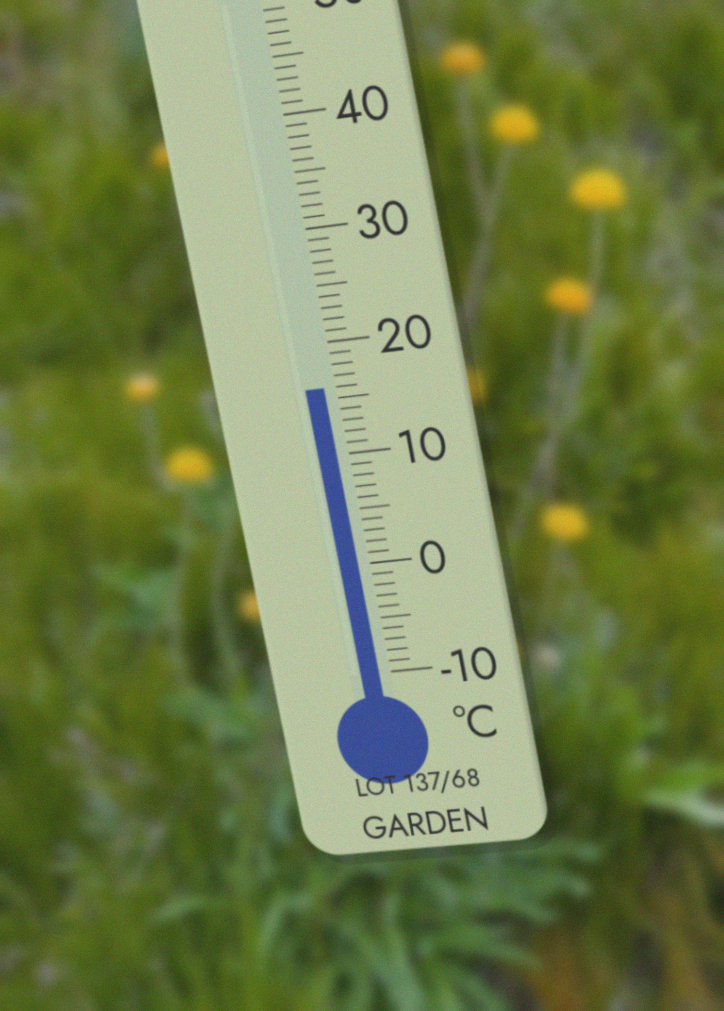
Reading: 16; °C
